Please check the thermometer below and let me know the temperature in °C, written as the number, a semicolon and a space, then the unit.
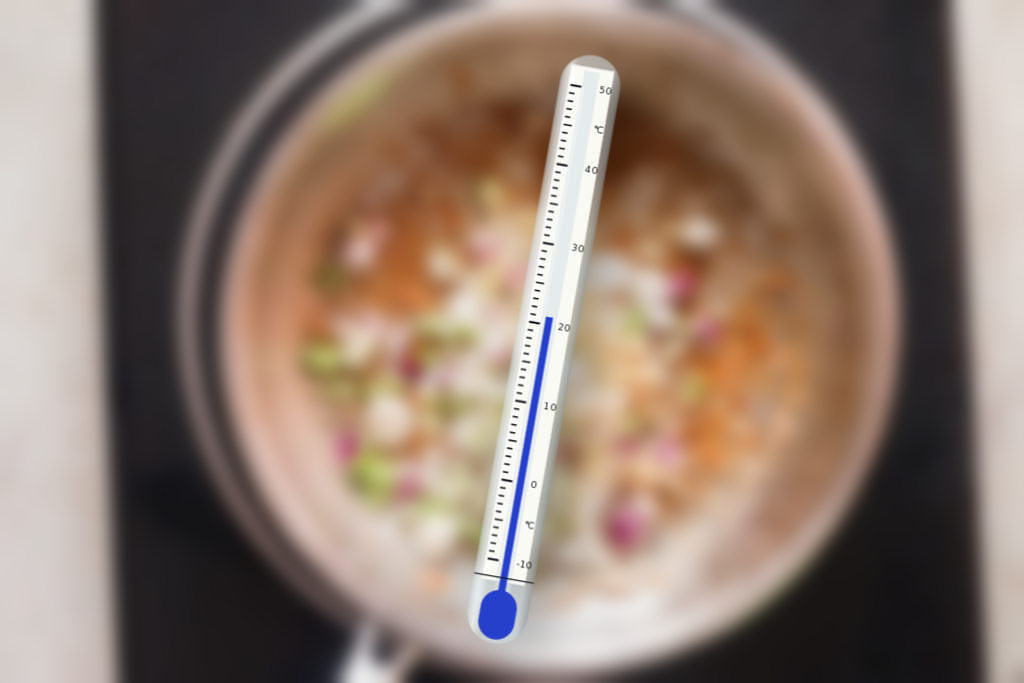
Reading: 21; °C
